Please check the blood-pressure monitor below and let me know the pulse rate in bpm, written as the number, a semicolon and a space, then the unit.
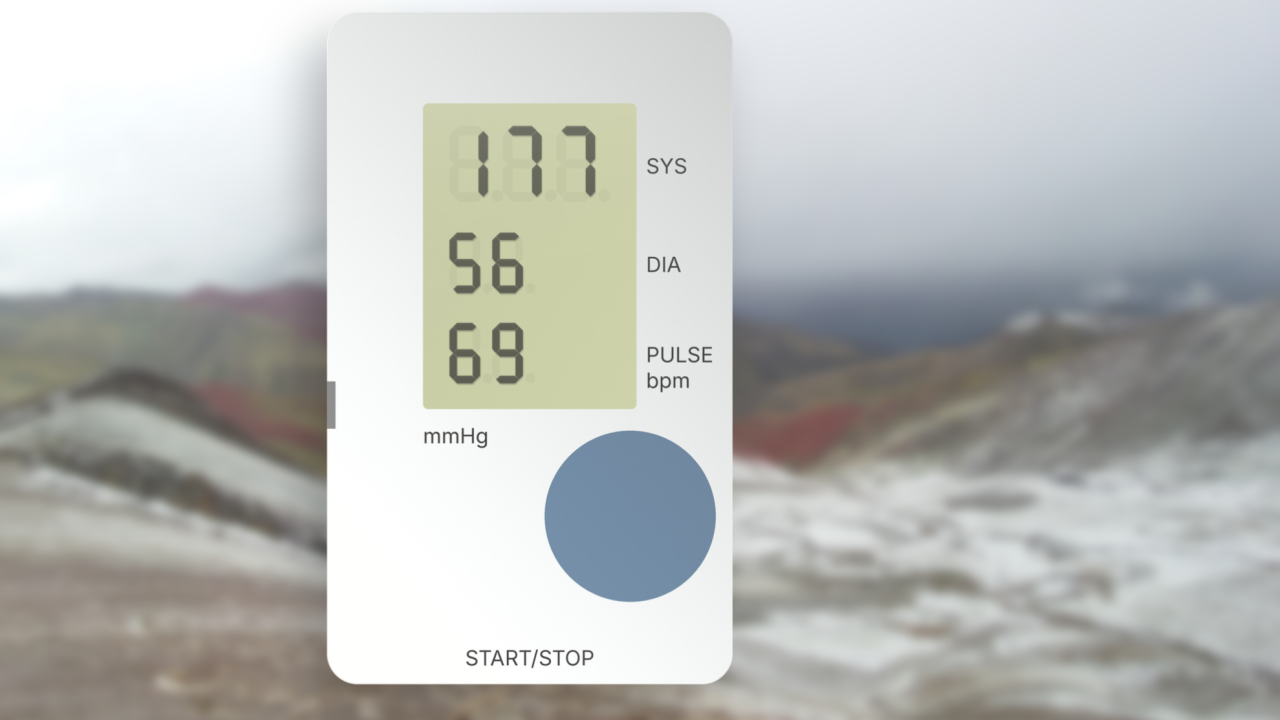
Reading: 69; bpm
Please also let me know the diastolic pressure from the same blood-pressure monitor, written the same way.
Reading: 56; mmHg
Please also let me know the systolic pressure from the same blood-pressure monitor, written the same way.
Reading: 177; mmHg
